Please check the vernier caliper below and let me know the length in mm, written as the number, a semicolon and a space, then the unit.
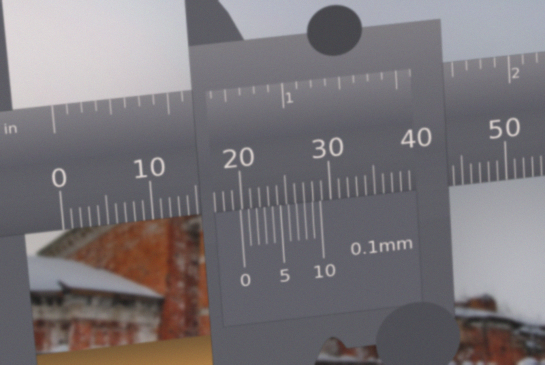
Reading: 19.8; mm
